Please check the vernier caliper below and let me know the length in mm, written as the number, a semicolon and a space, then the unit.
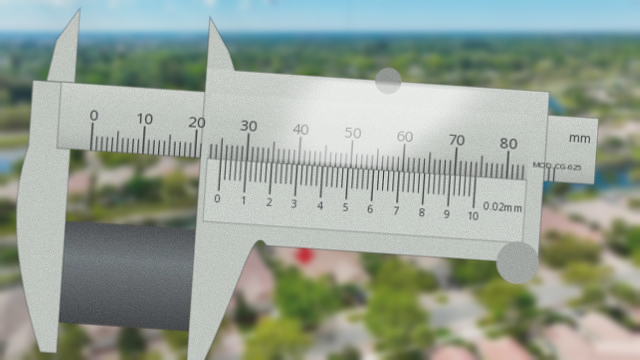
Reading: 25.0; mm
